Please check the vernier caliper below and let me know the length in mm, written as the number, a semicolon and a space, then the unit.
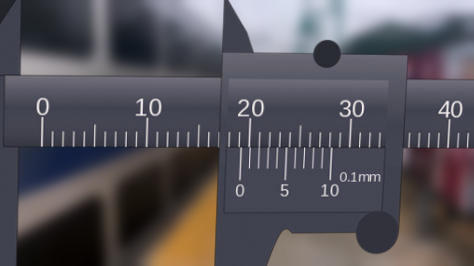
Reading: 19.2; mm
